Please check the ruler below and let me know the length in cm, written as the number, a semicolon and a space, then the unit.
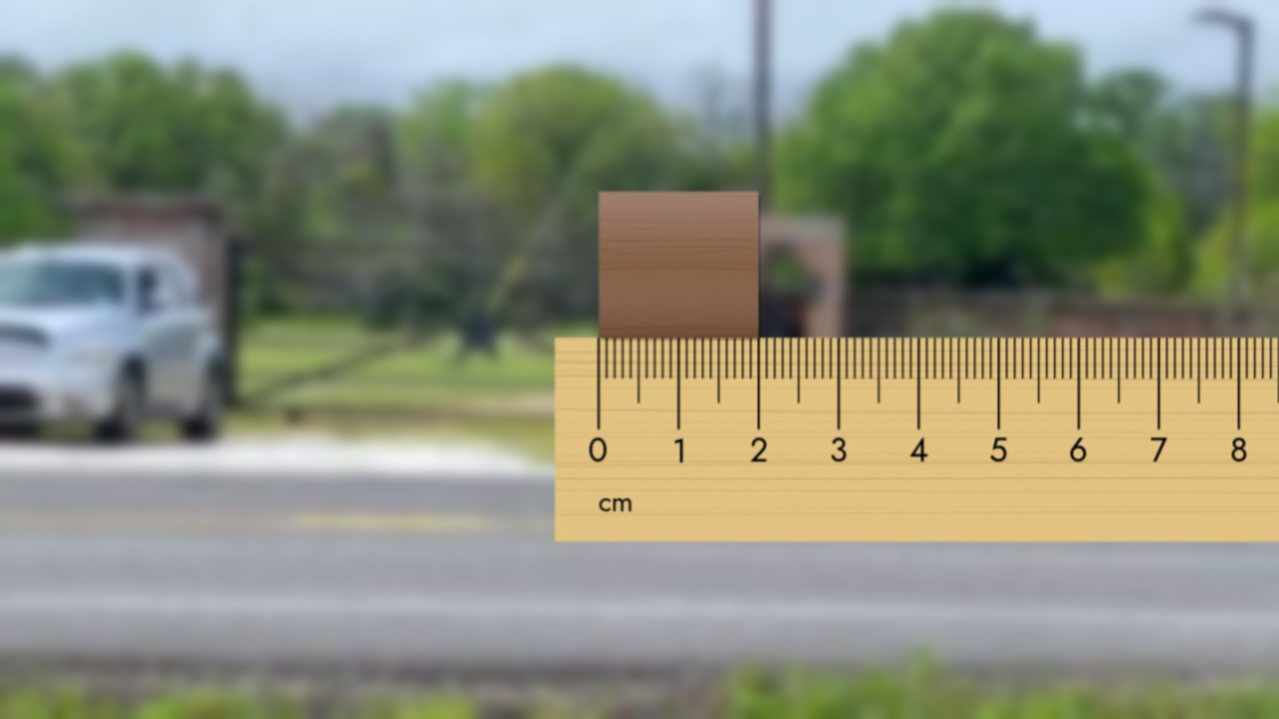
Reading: 2; cm
